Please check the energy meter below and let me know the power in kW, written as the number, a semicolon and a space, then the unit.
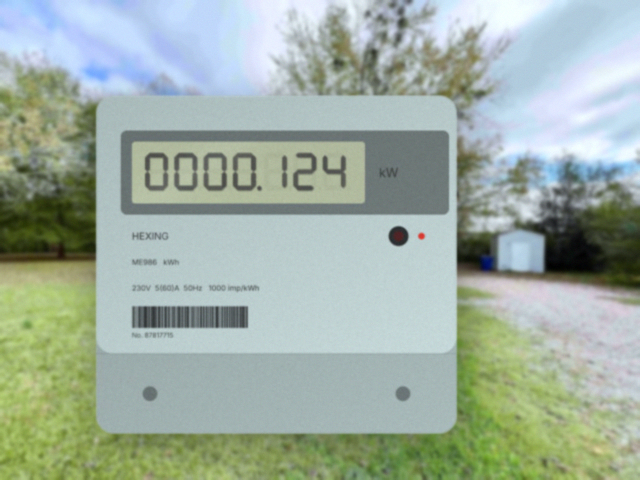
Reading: 0.124; kW
